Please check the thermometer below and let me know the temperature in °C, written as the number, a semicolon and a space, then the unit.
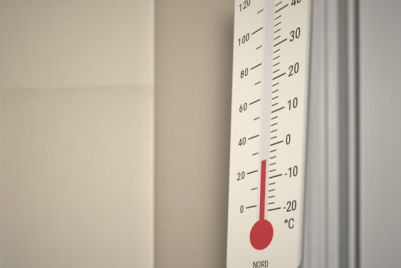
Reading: -4; °C
